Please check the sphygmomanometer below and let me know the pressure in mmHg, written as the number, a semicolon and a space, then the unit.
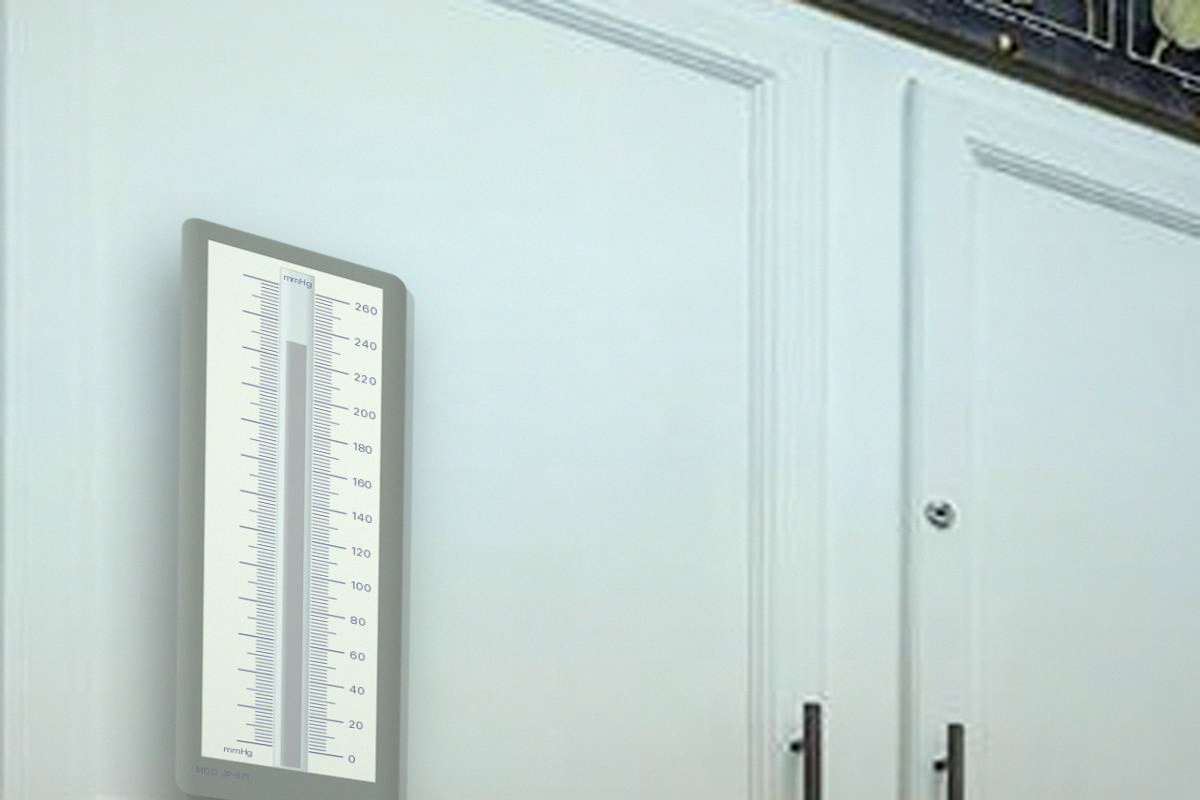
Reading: 230; mmHg
